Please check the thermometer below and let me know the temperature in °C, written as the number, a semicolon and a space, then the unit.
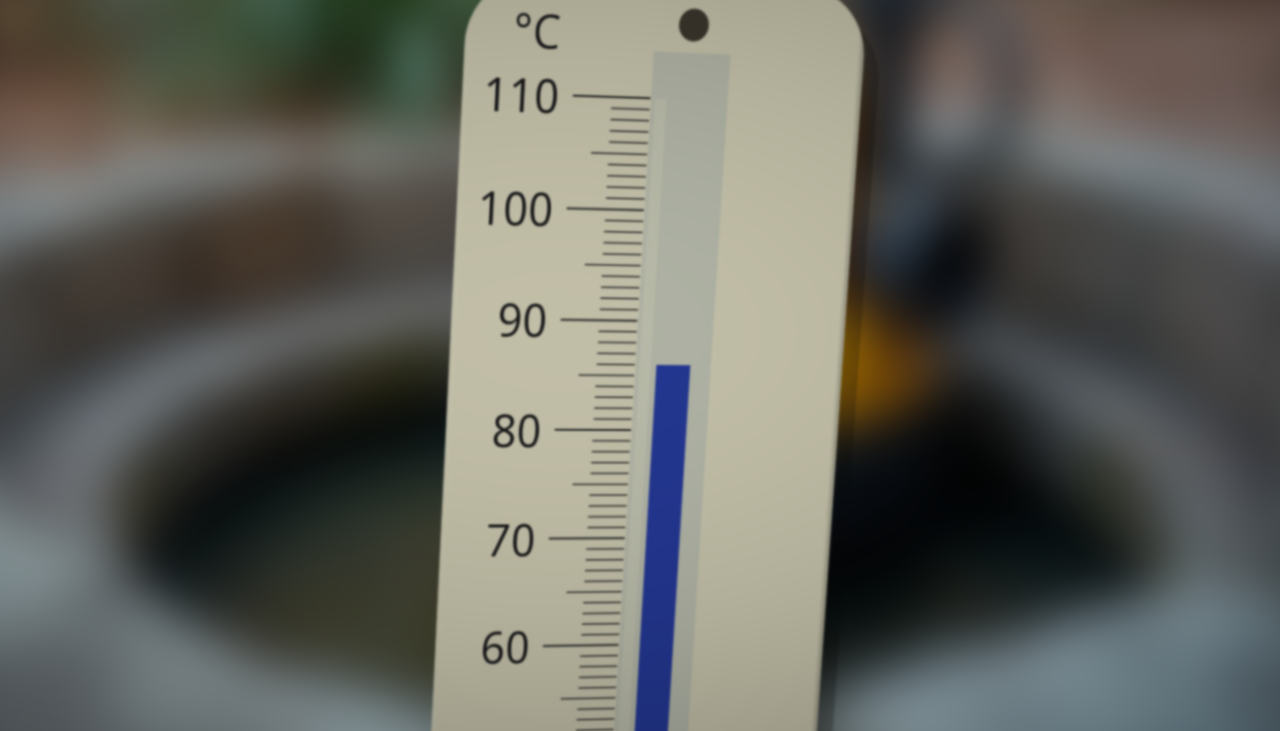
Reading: 86; °C
